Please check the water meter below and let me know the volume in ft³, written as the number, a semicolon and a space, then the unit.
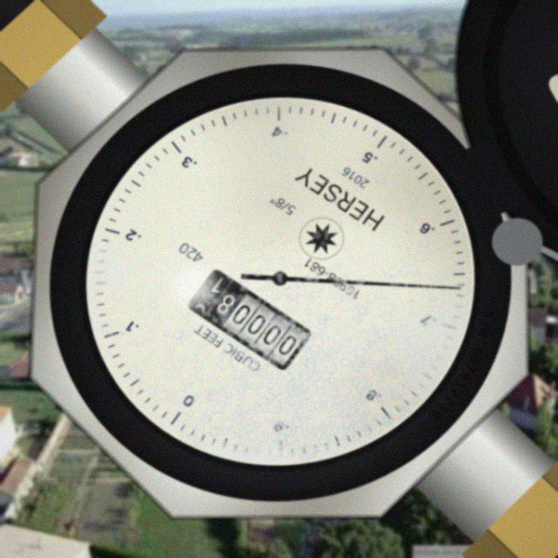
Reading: 80.66; ft³
